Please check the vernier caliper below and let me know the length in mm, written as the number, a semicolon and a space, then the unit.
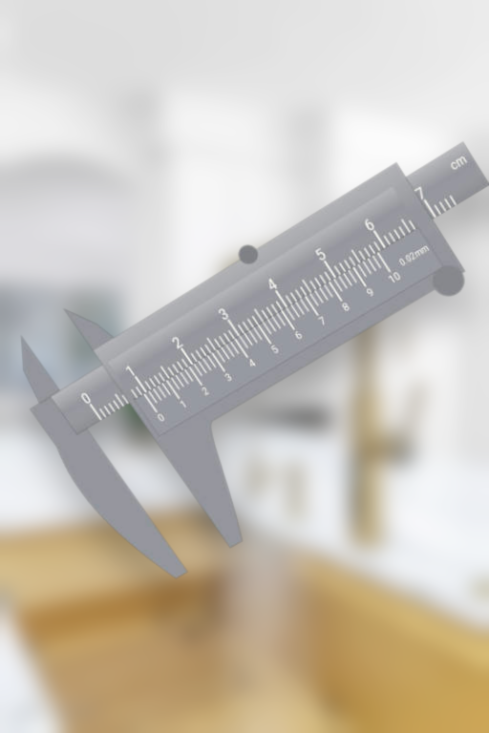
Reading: 9.5; mm
